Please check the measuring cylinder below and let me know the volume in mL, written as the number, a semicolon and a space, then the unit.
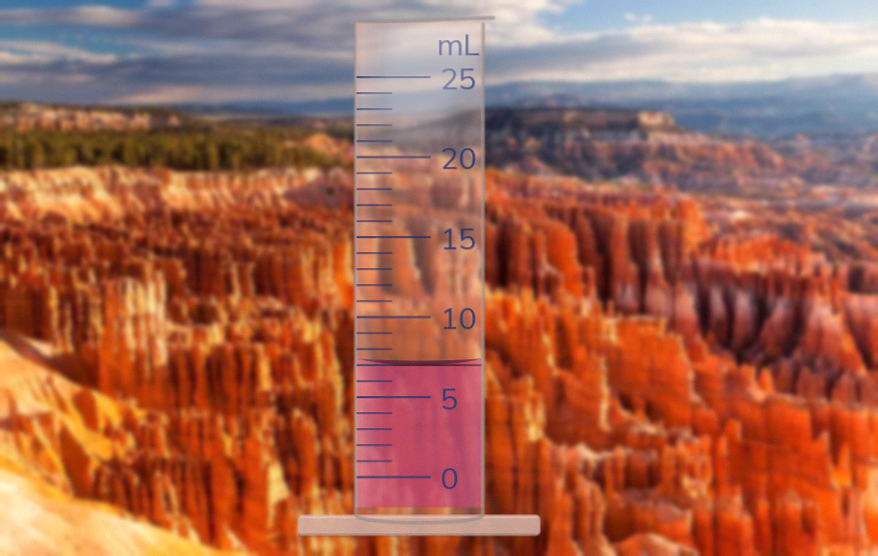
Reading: 7; mL
